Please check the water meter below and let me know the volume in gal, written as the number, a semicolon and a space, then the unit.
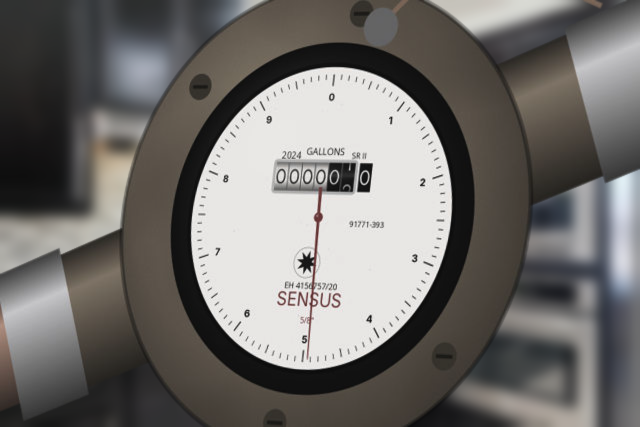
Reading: 14.9; gal
